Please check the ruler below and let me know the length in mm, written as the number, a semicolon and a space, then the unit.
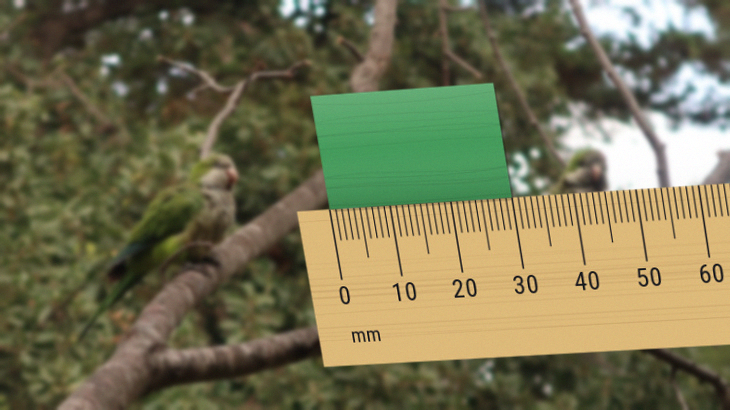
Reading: 30; mm
